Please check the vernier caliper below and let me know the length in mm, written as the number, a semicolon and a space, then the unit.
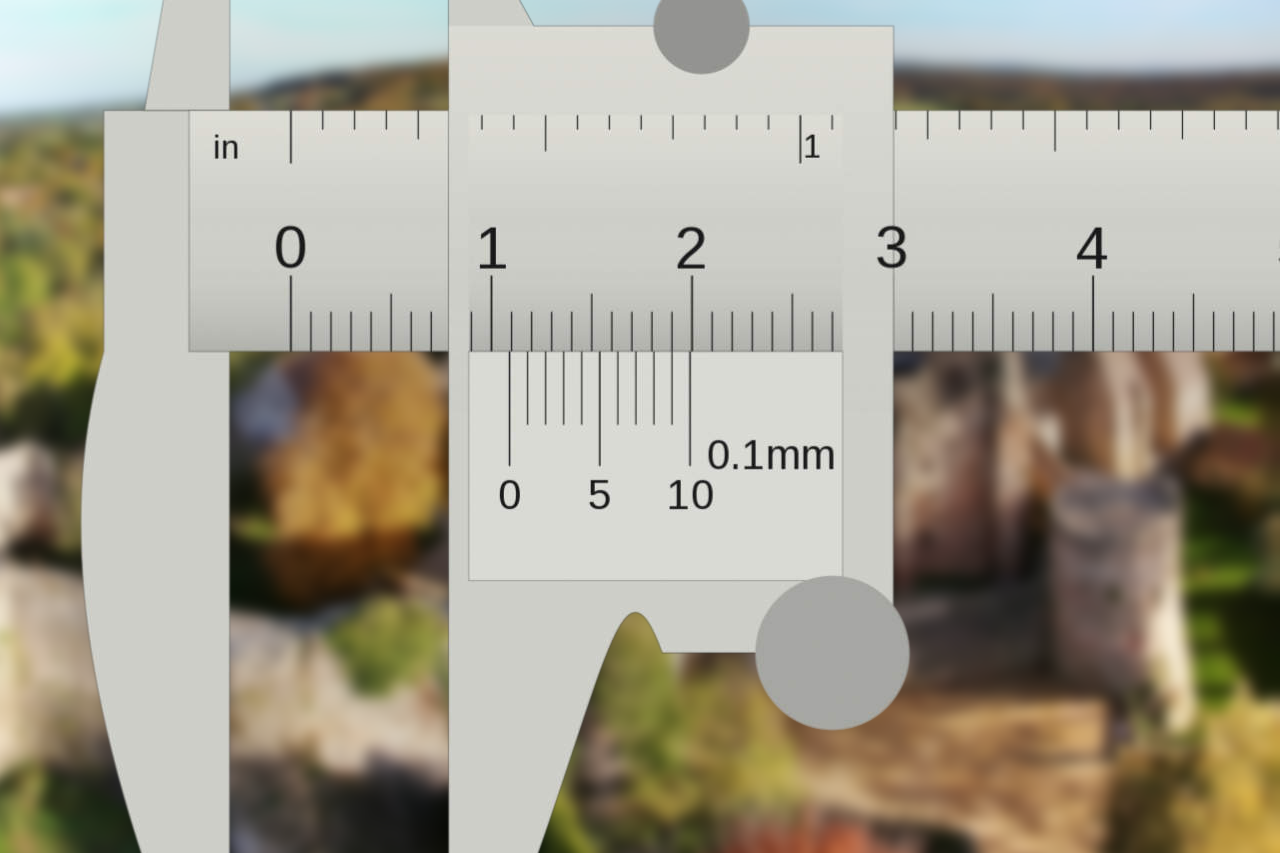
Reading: 10.9; mm
